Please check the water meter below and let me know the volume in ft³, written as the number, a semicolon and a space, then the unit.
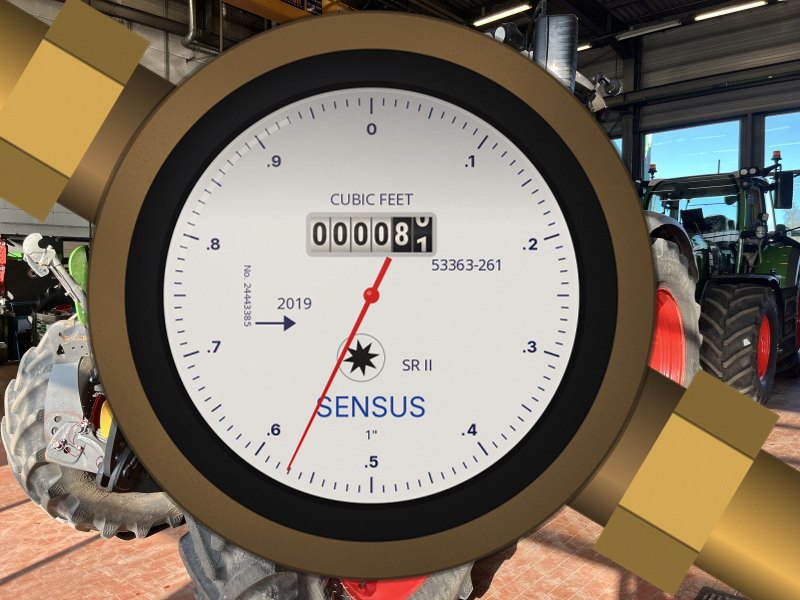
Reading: 80.57; ft³
